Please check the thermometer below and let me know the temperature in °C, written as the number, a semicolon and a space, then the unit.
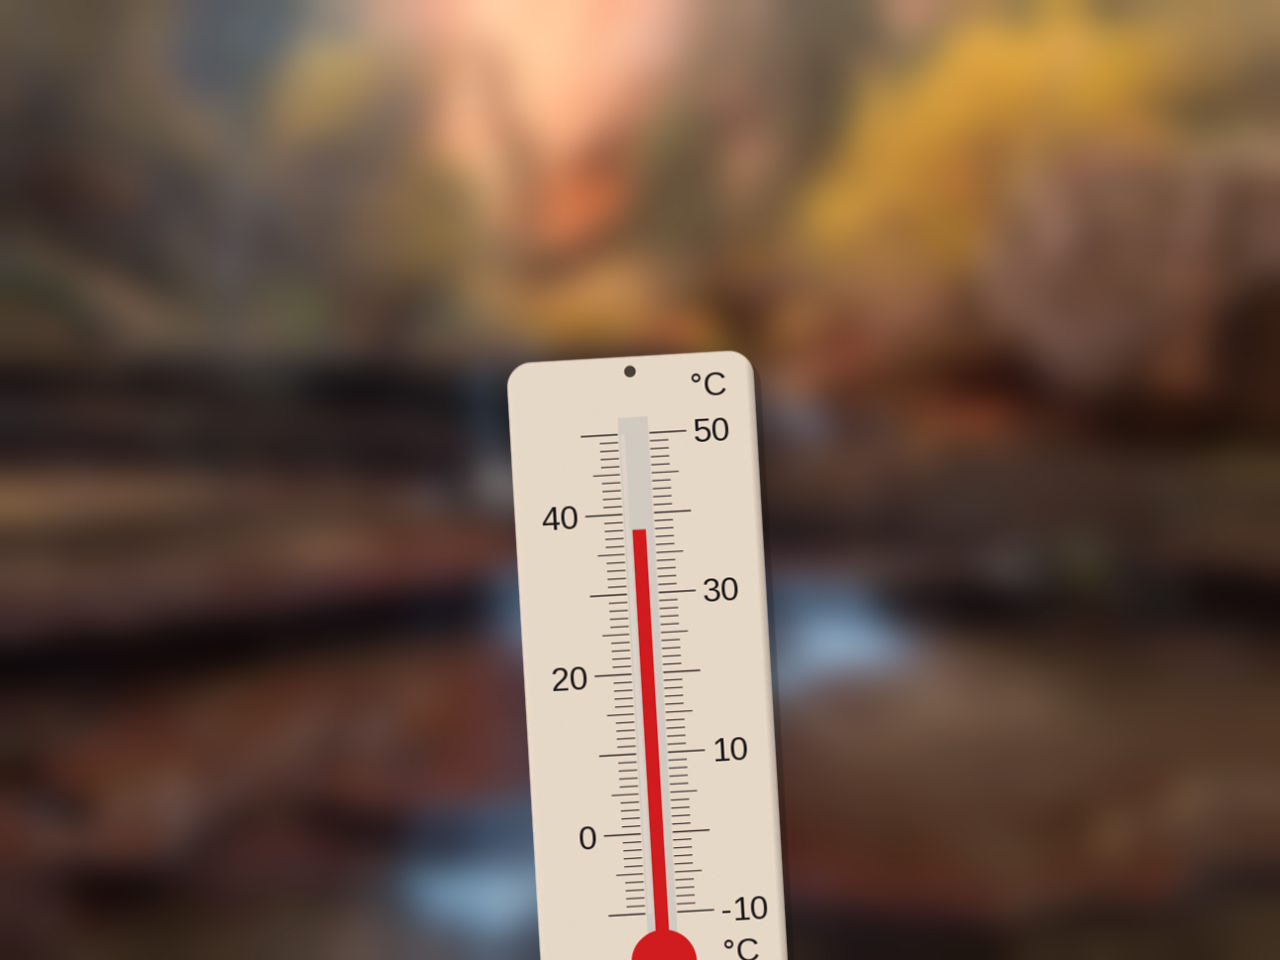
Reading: 38; °C
